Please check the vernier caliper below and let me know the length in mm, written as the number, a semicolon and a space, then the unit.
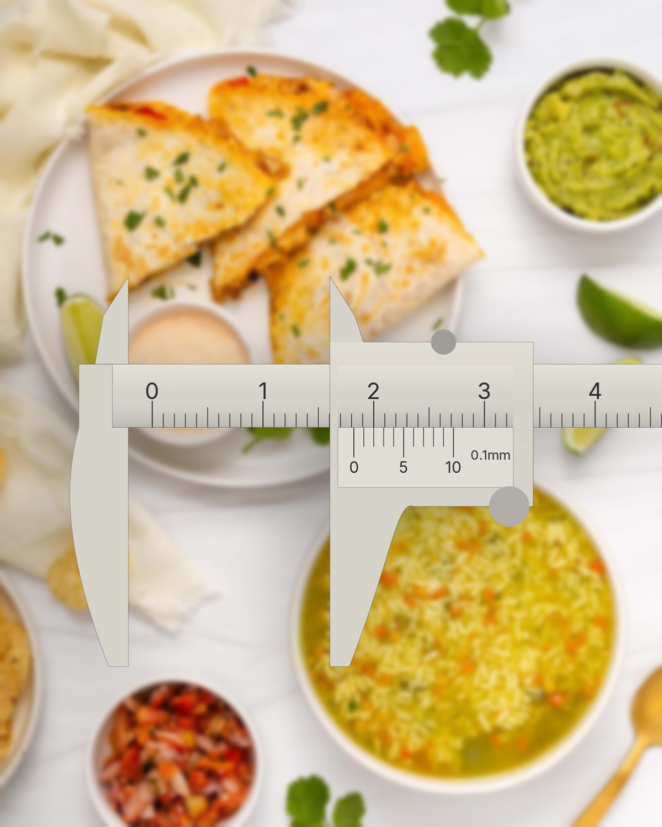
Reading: 18.2; mm
